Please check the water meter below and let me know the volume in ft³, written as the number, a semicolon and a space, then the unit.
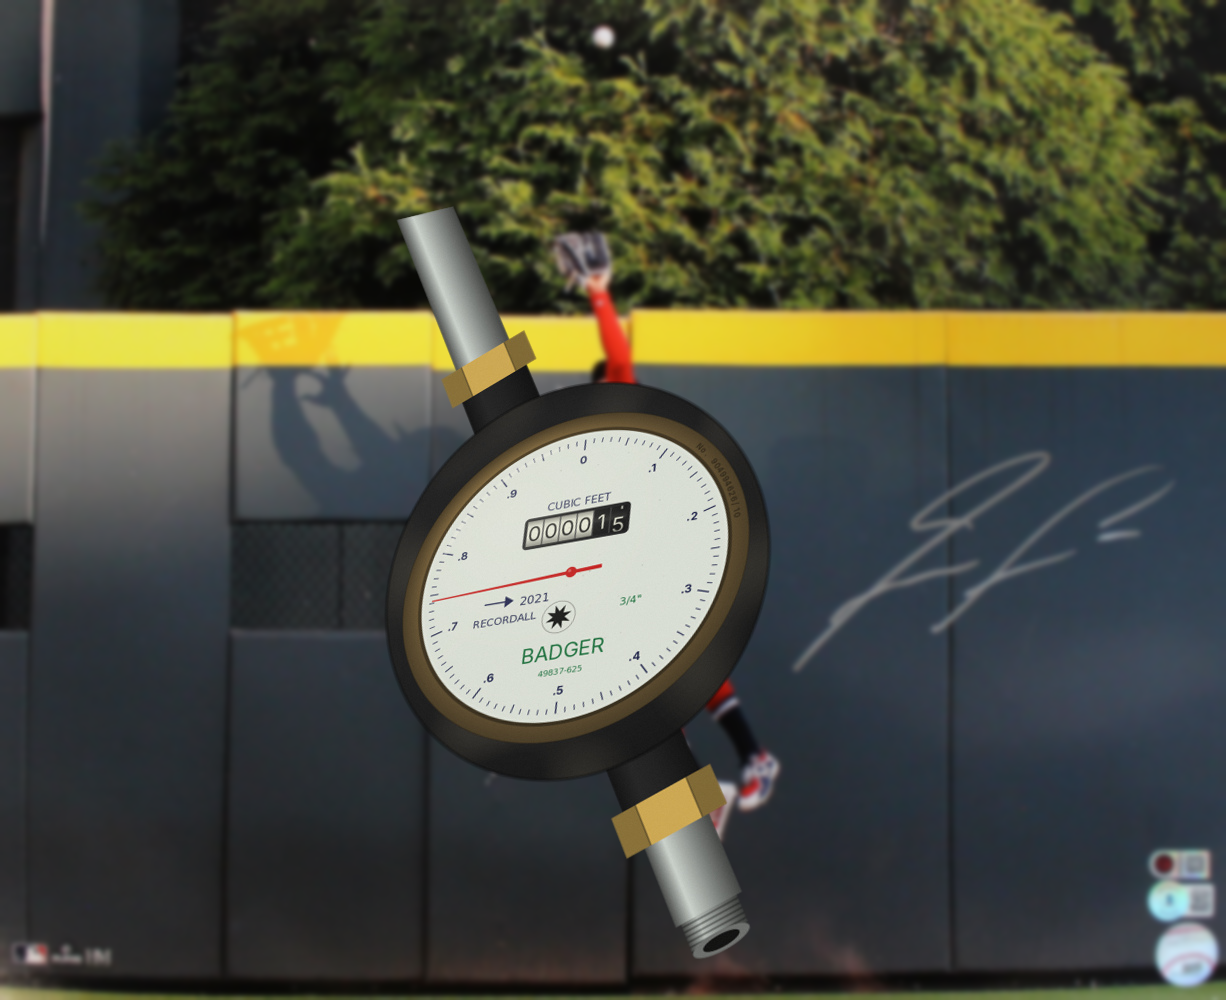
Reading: 14.74; ft³
